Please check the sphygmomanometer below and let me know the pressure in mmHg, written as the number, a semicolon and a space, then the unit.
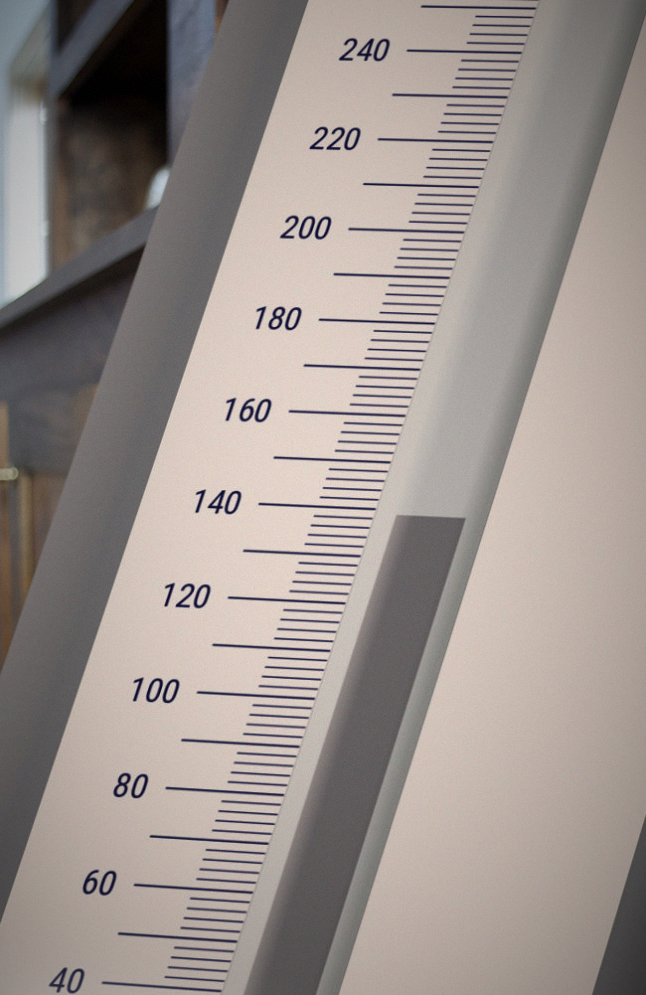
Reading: 139; mmHg
